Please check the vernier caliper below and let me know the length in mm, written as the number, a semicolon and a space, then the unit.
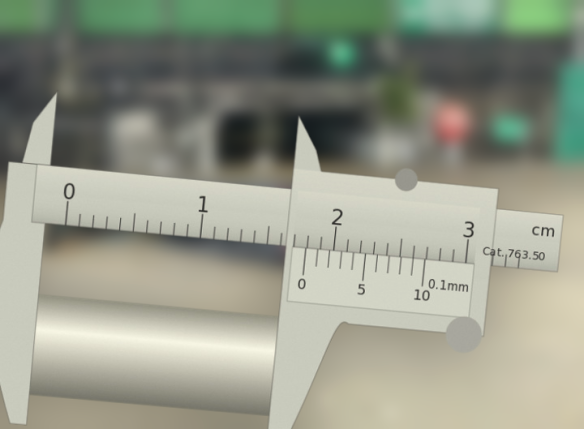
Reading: 17.9; mm
